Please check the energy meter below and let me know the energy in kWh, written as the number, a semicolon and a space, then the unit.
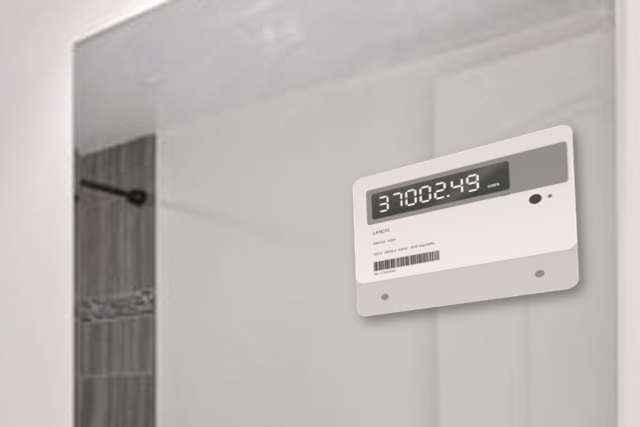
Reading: 37002.49; kWh
